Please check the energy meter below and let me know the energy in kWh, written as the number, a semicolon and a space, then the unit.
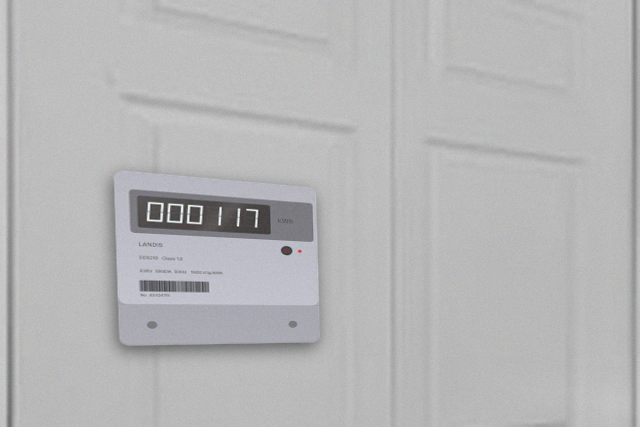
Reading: 117; kWh
